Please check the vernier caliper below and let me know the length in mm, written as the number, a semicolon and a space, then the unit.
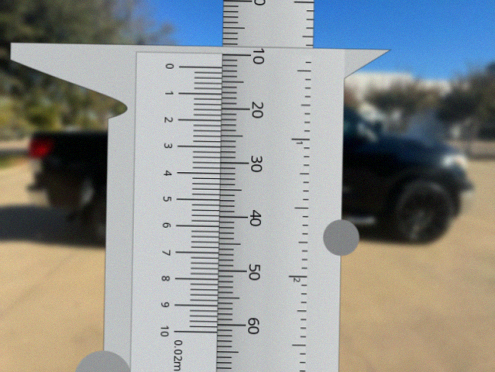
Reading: 12.4; mm
